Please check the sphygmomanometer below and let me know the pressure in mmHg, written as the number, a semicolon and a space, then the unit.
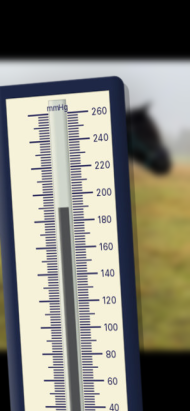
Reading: 190; mmHg
